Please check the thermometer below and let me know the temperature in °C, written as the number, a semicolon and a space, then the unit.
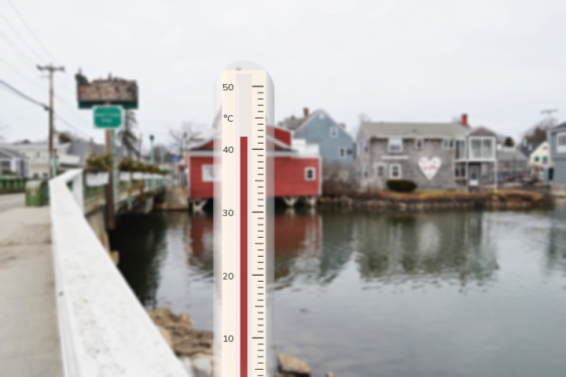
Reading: 42; °C
